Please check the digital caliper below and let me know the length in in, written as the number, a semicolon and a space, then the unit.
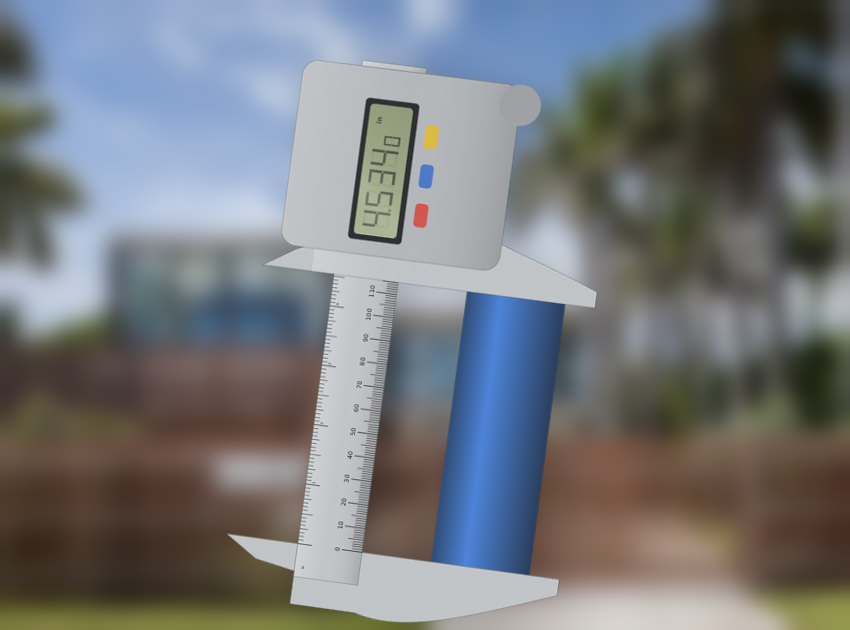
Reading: 4.5340; in
